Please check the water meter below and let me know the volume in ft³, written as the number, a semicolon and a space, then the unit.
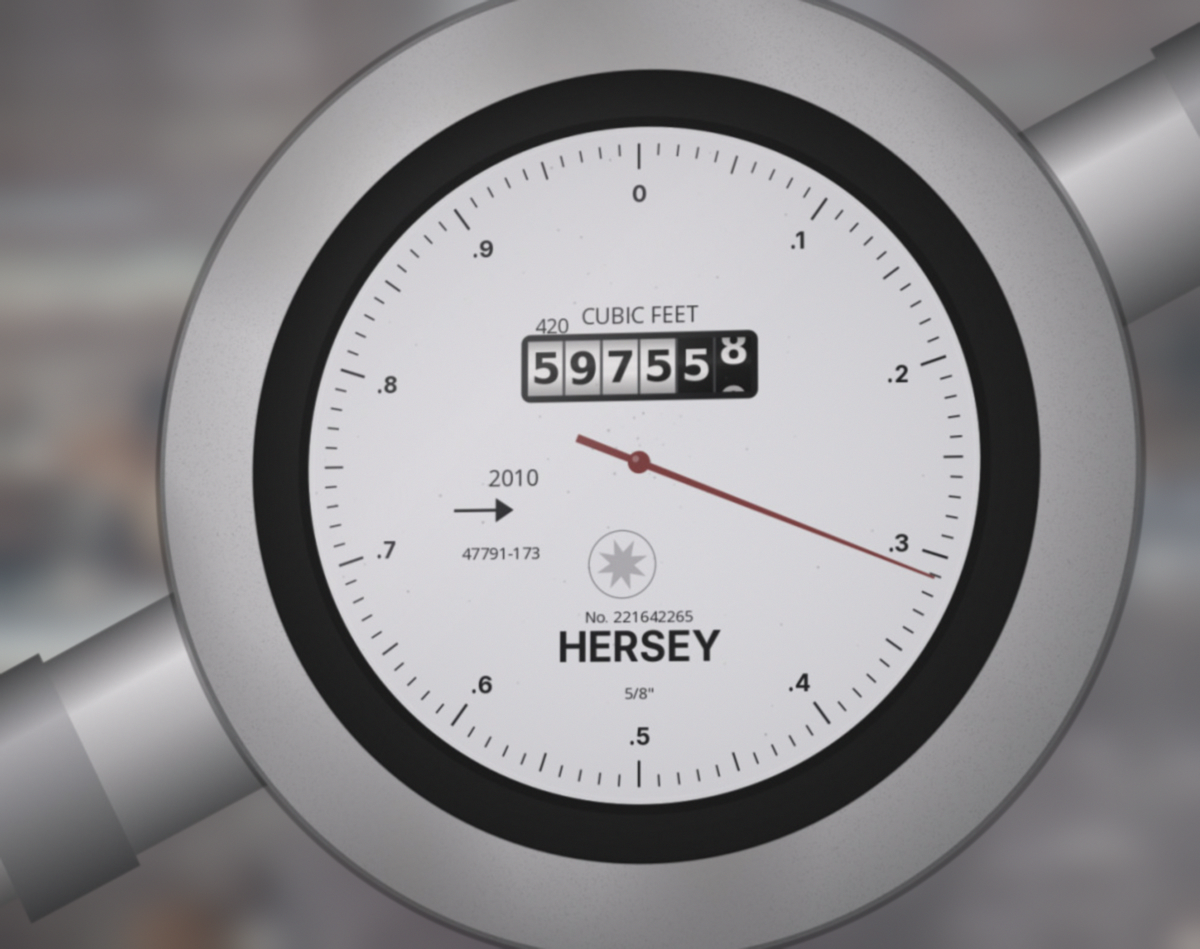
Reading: 597558.31; ft³
